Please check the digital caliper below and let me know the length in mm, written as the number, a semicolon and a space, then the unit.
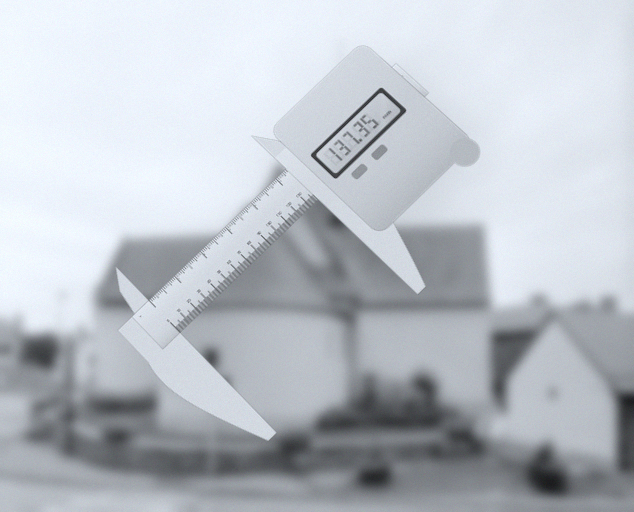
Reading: 137.35; mm
